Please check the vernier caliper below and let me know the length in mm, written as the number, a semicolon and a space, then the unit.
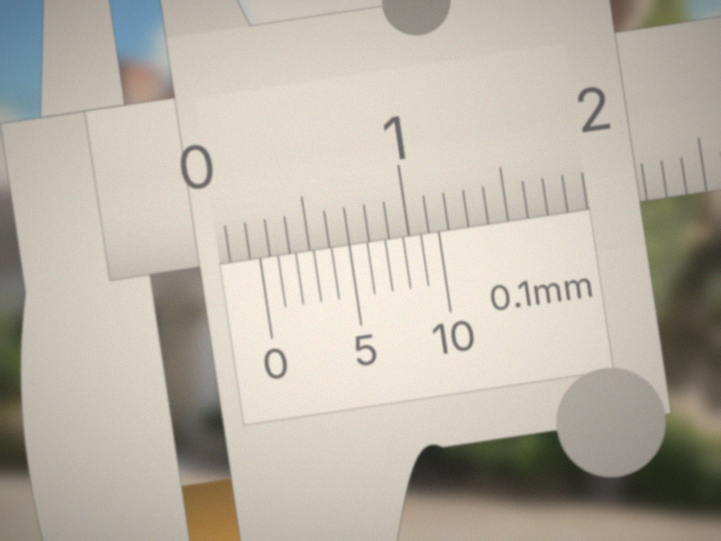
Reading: 2.5; mm
